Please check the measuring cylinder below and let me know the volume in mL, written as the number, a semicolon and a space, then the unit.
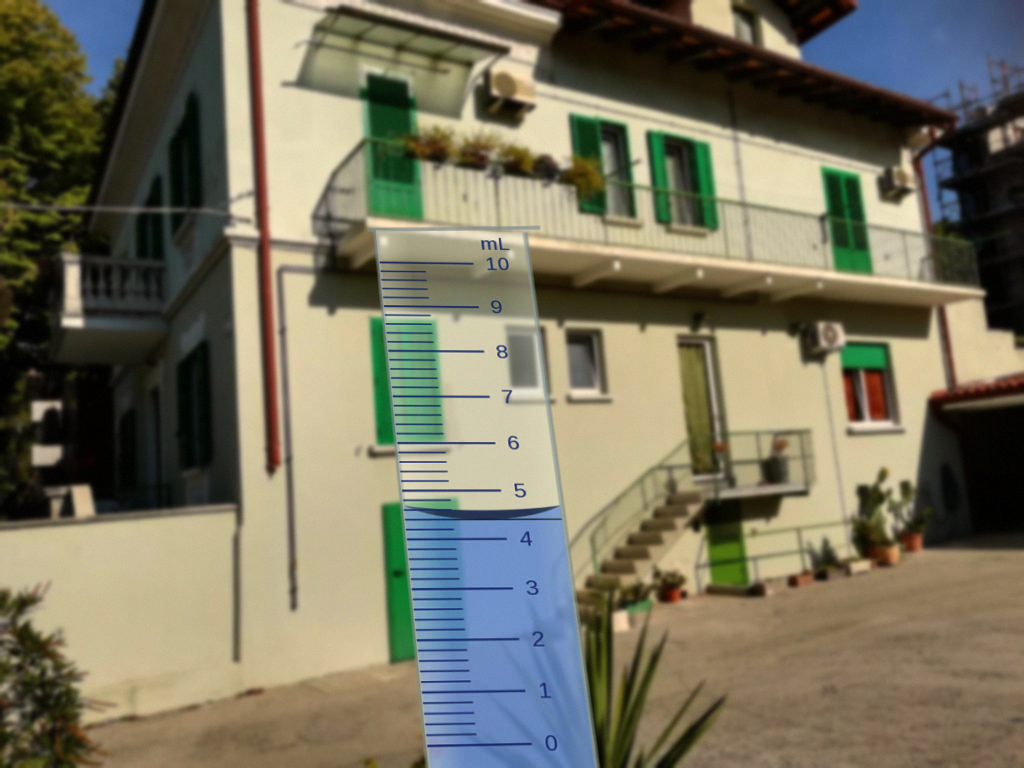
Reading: 4.4; mL
